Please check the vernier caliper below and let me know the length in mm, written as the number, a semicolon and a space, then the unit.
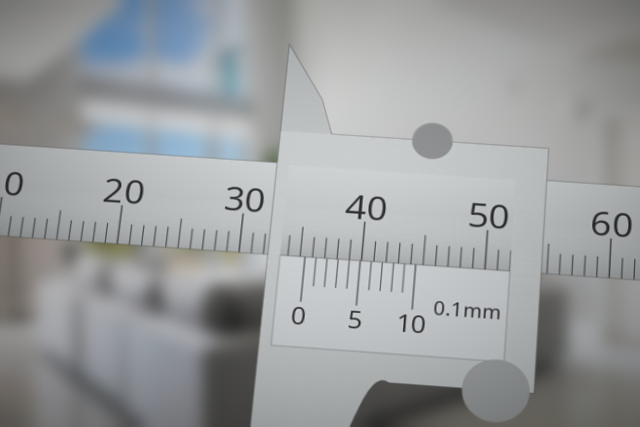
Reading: 35.4; mm
